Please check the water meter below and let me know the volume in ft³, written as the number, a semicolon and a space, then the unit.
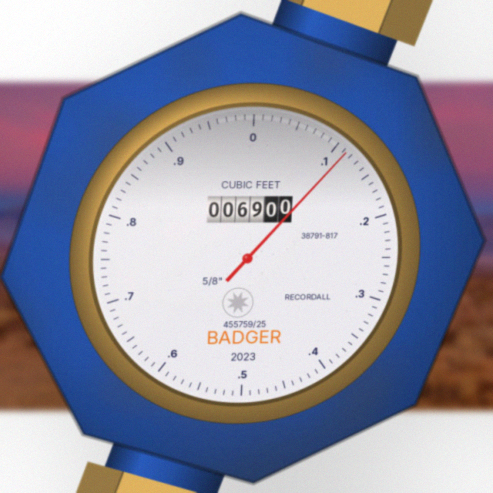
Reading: 6900.11; ft³
